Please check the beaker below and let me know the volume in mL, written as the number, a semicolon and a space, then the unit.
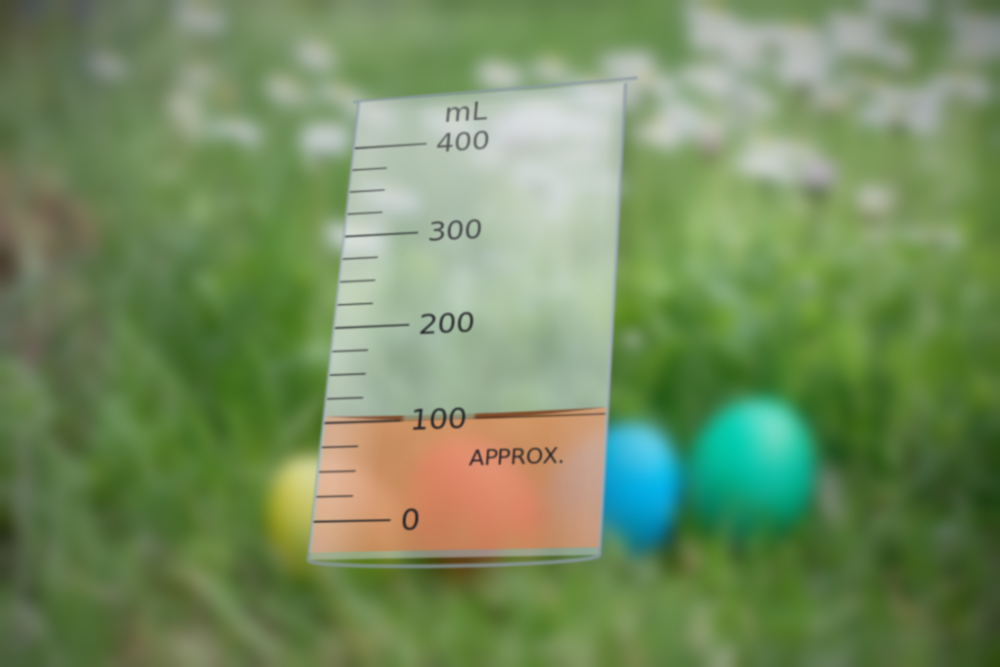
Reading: 100; mL
